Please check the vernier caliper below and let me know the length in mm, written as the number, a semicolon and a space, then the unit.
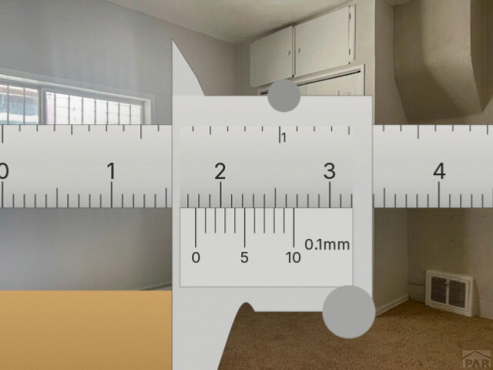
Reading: 17.7; mm
